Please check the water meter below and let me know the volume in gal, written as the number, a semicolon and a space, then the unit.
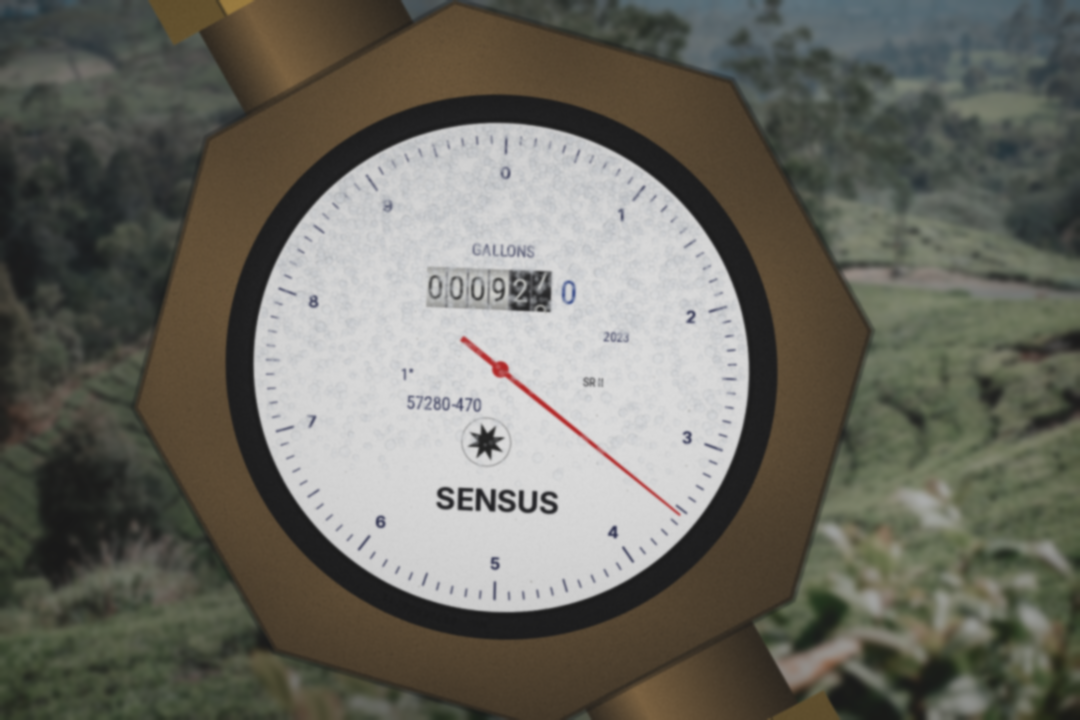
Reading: 9273.5; gal
